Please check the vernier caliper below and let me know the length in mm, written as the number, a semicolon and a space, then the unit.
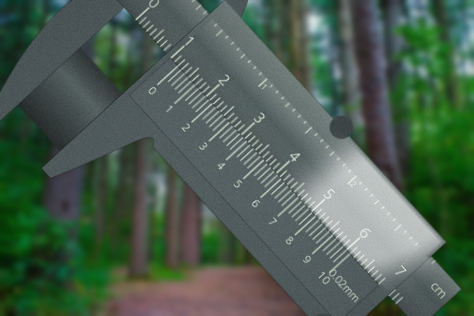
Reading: 12.0; mm
